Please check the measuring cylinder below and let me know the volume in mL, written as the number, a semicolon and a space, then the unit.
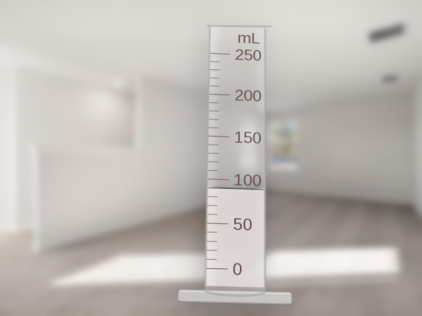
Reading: 90; mL
